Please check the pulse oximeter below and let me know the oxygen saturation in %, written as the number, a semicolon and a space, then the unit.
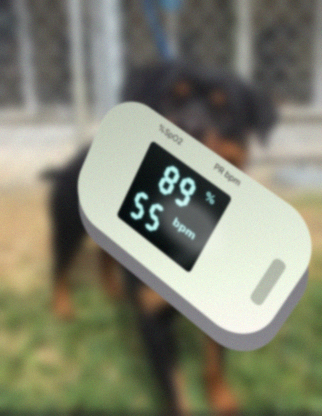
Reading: 89; %
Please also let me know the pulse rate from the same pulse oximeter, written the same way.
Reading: 55; bpm
